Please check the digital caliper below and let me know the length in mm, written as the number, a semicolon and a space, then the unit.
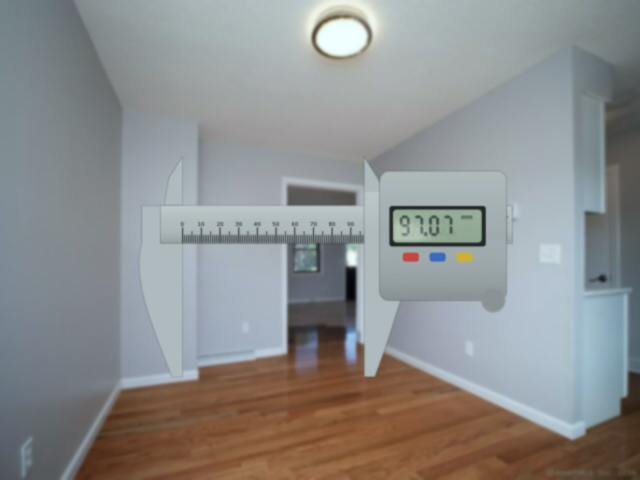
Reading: 97.07; mm
